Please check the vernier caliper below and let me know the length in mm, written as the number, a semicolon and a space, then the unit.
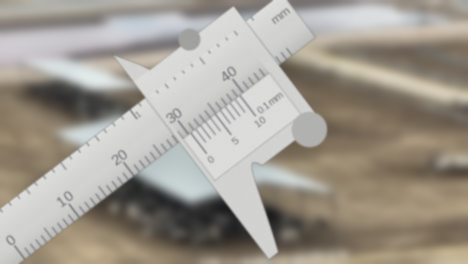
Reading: 30.4; mm
